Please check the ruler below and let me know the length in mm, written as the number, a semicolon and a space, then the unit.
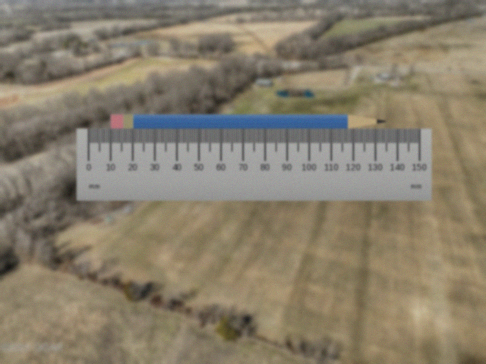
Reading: 125; mm
